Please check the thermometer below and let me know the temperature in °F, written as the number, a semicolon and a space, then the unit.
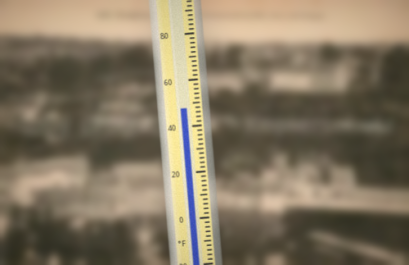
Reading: 48; °F
